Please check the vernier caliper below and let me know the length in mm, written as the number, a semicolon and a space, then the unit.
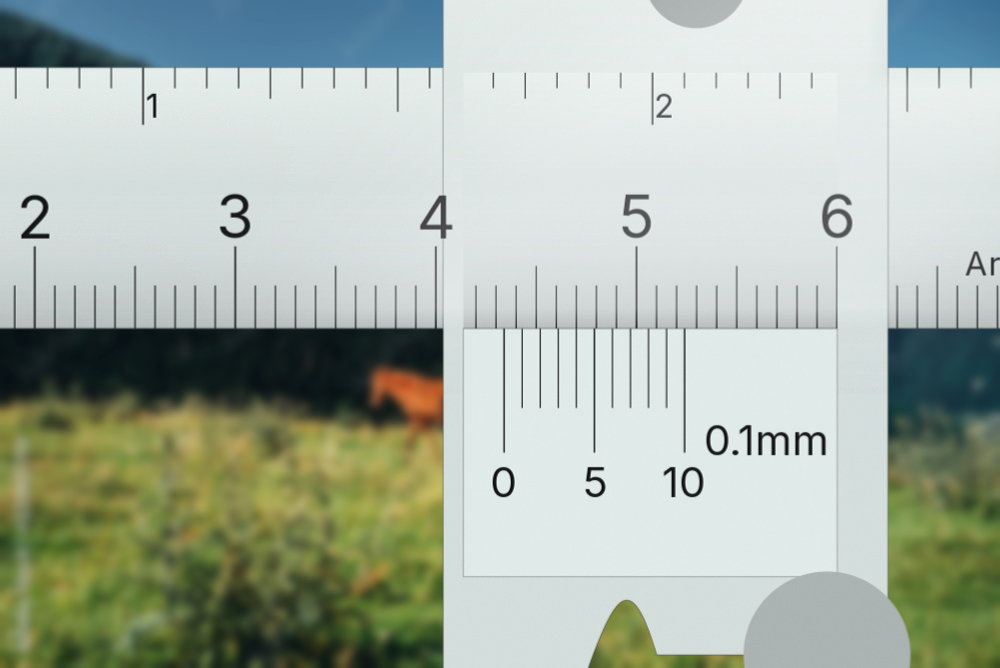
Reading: 43.4; mm
